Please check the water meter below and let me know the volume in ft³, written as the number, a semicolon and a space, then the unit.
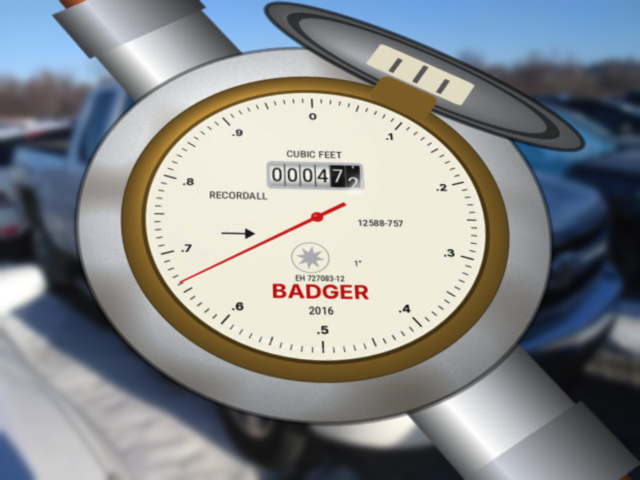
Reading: 471.66; ft³
